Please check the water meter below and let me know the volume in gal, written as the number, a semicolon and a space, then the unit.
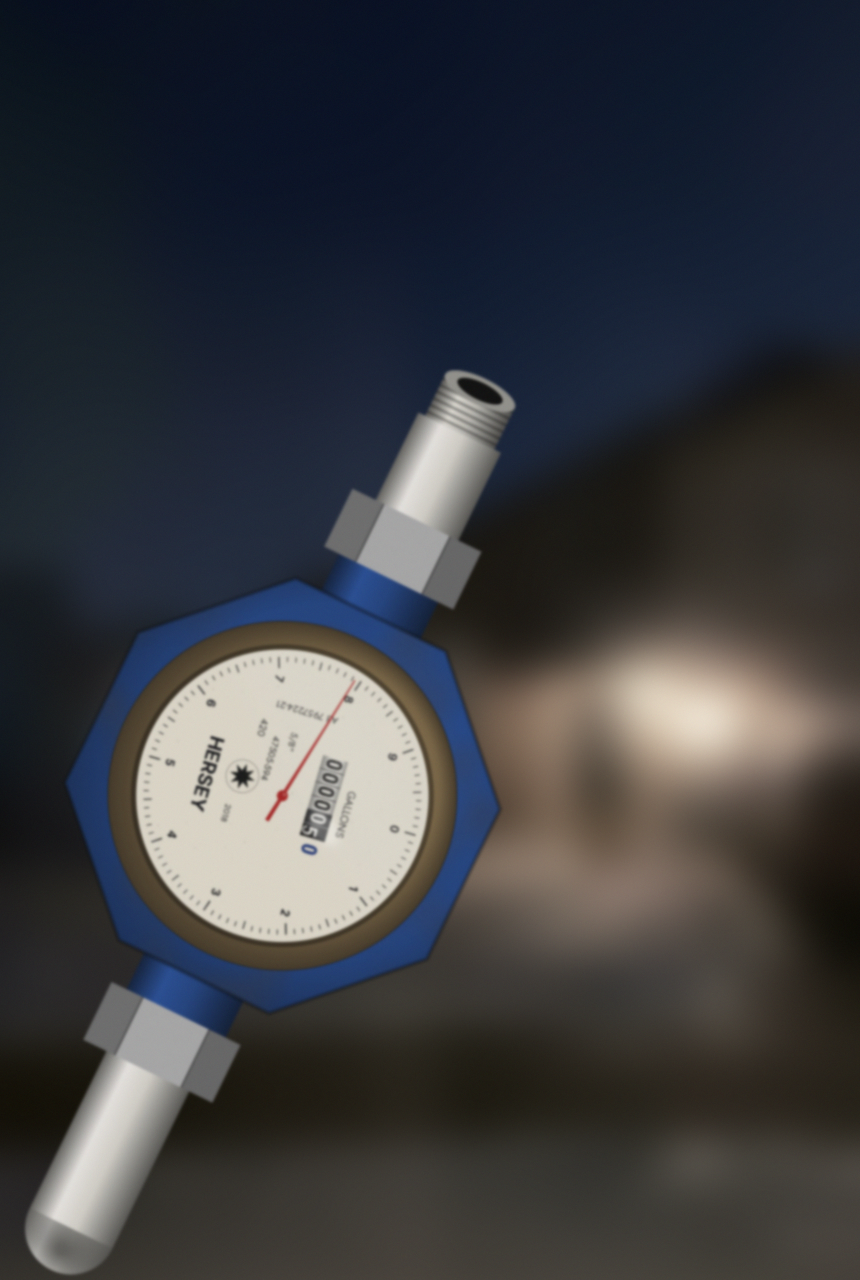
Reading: 47.9; gal
